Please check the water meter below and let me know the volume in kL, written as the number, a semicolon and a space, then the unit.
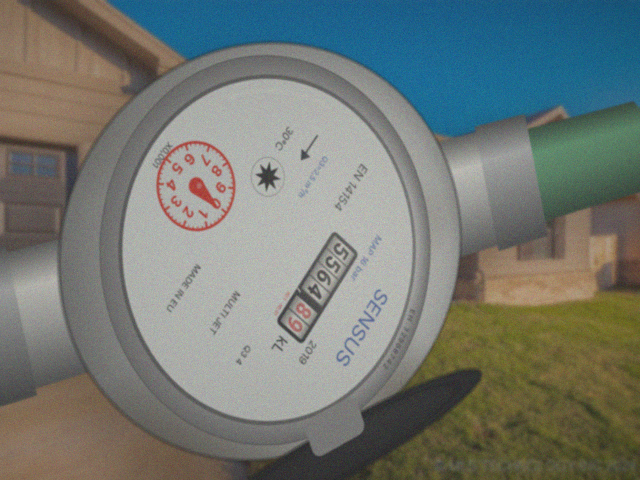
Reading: 5564.890; kL
